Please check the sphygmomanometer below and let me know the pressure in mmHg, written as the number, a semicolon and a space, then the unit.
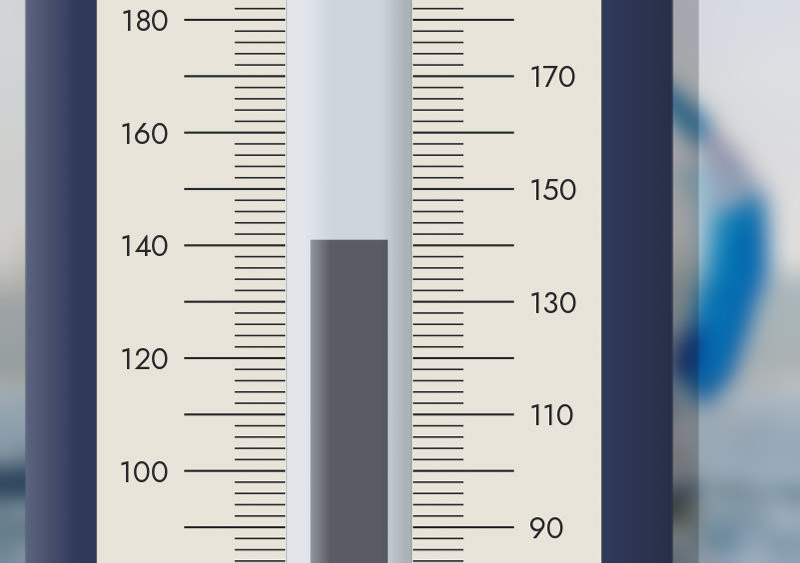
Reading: 141; mmHg
